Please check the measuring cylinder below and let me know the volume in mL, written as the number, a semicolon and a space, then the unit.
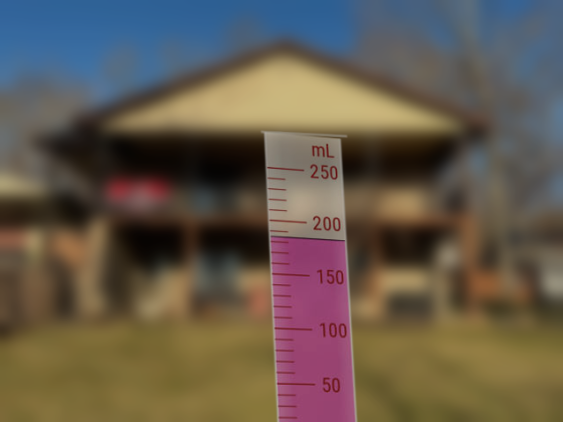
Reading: 185; mL
